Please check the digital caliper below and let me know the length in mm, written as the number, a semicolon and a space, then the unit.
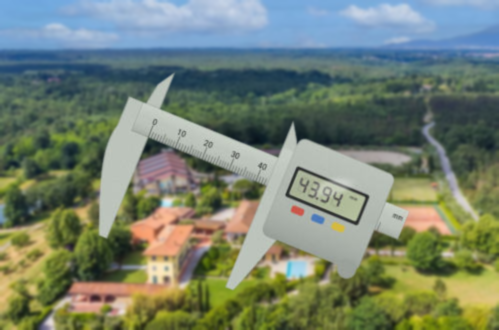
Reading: 43.94; mm
